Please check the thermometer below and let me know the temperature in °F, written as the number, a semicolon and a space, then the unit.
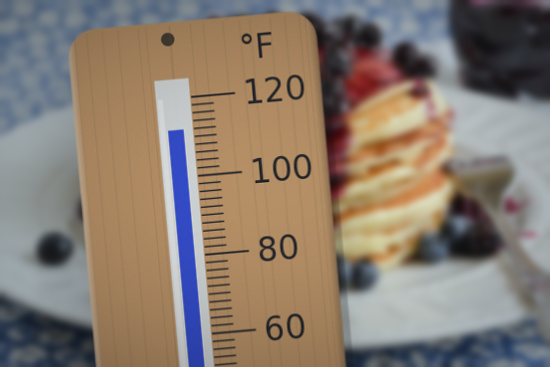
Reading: 112; °F
